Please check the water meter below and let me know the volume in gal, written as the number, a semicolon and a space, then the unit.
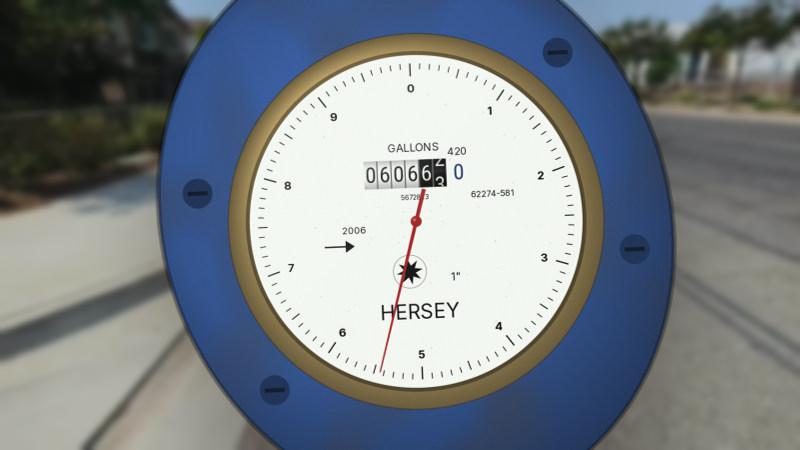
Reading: 606625.4; gal
